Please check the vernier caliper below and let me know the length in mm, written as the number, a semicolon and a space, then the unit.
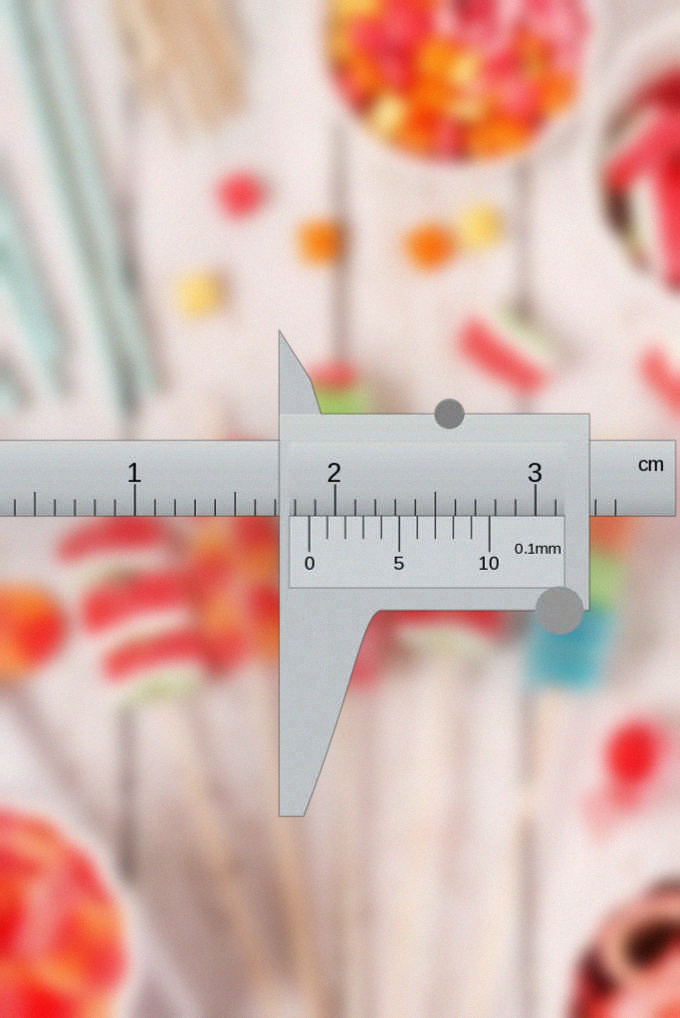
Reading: 18.7; mm
